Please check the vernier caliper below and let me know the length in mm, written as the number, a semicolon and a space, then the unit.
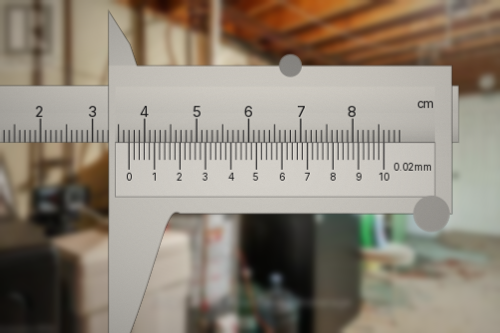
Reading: 37.0; mm
